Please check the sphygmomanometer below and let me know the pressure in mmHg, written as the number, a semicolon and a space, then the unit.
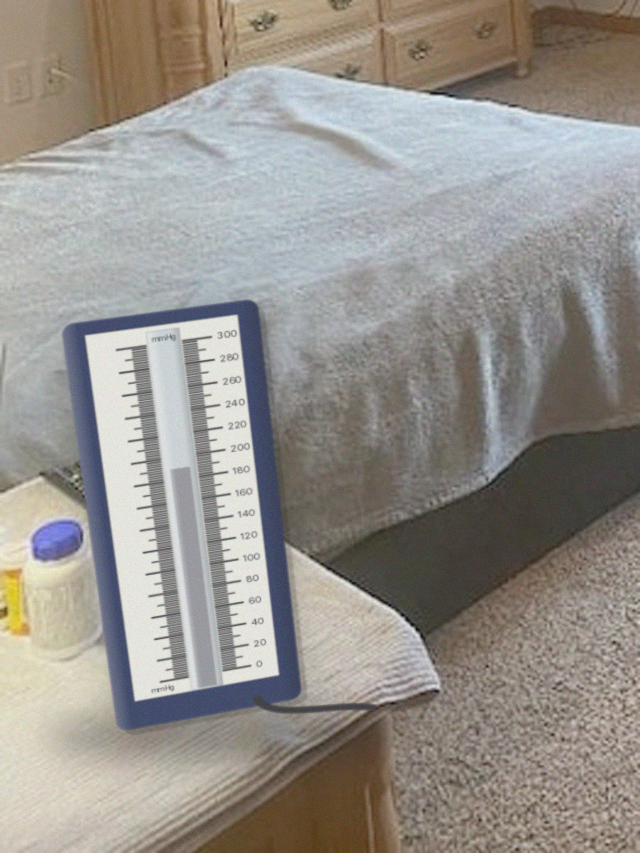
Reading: 190; mmHg
